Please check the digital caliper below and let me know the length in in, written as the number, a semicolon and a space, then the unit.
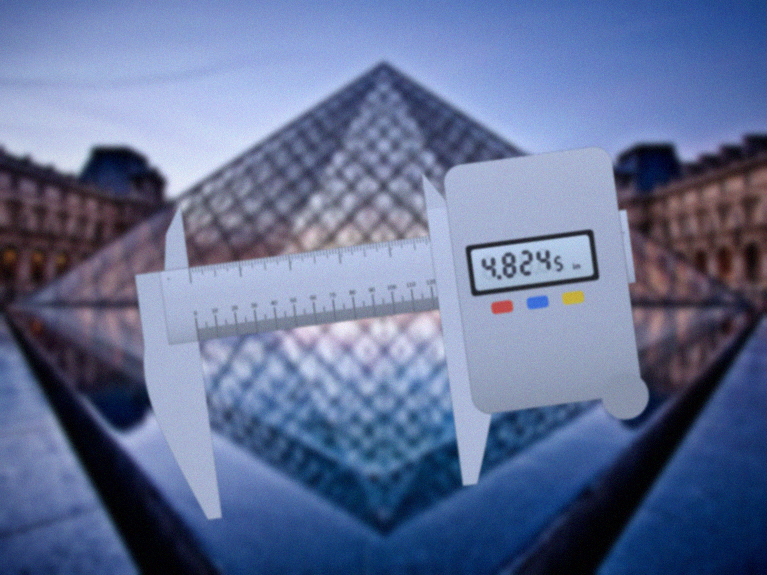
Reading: 4.8245; in
